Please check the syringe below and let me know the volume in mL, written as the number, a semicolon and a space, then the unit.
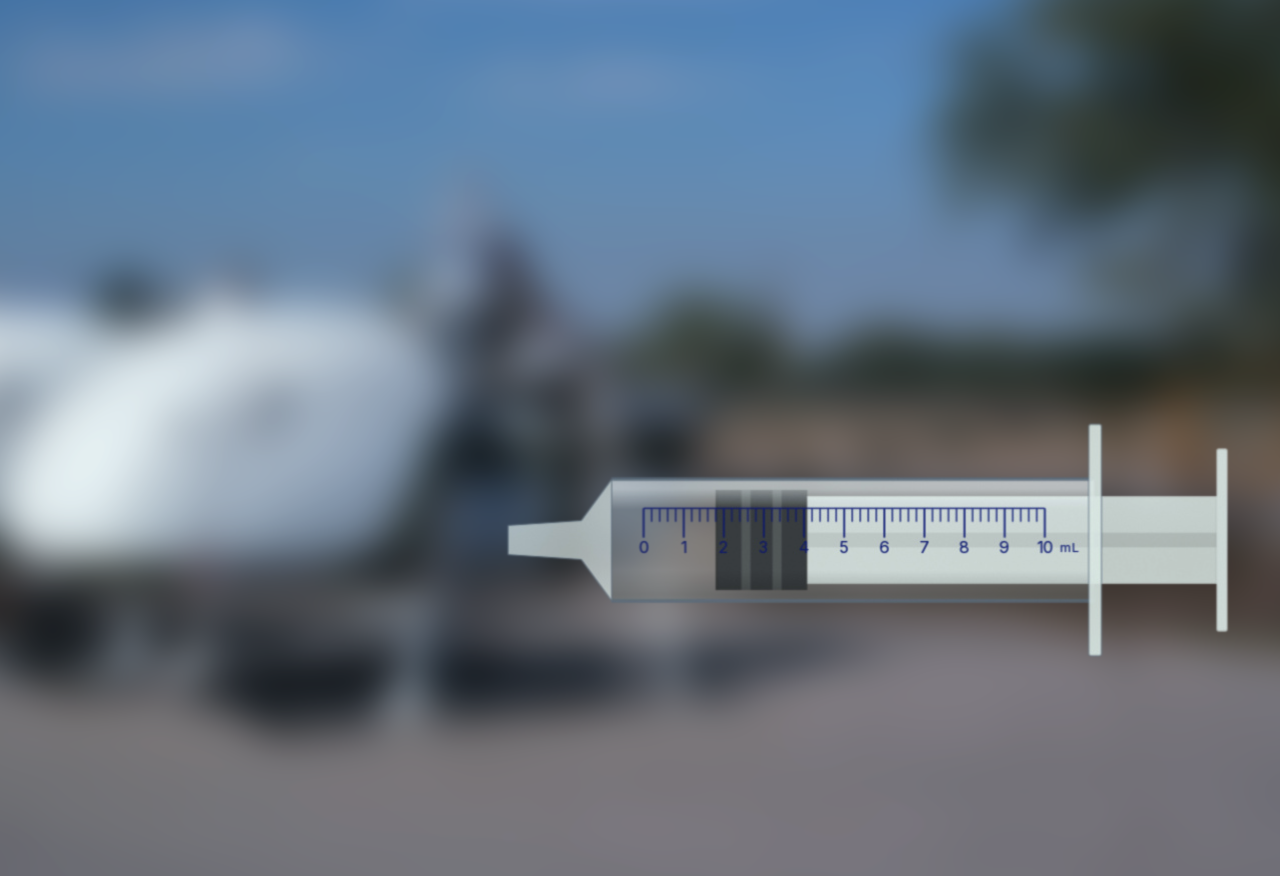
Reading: 1.8; mL
